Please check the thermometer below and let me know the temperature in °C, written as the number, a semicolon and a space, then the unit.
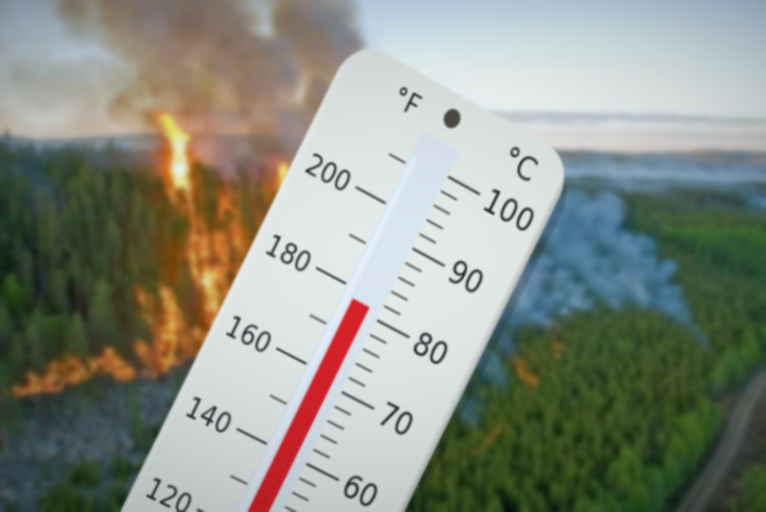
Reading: 81; °C
